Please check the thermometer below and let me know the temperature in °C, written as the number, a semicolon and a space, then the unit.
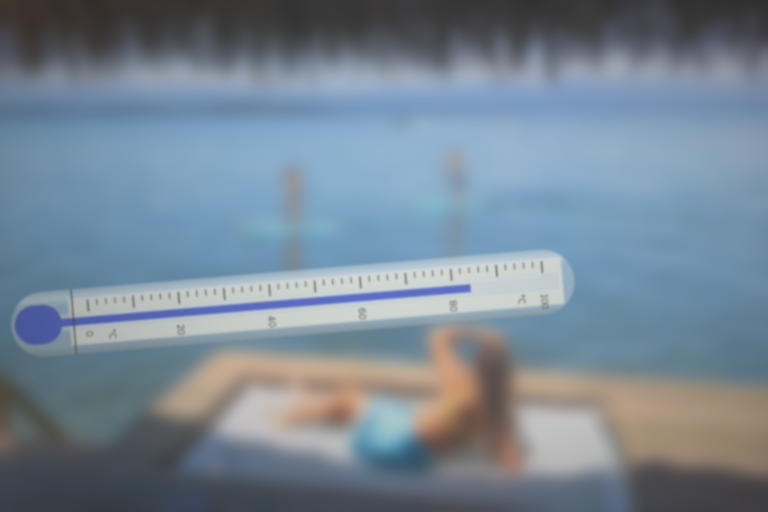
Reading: 84; °C
